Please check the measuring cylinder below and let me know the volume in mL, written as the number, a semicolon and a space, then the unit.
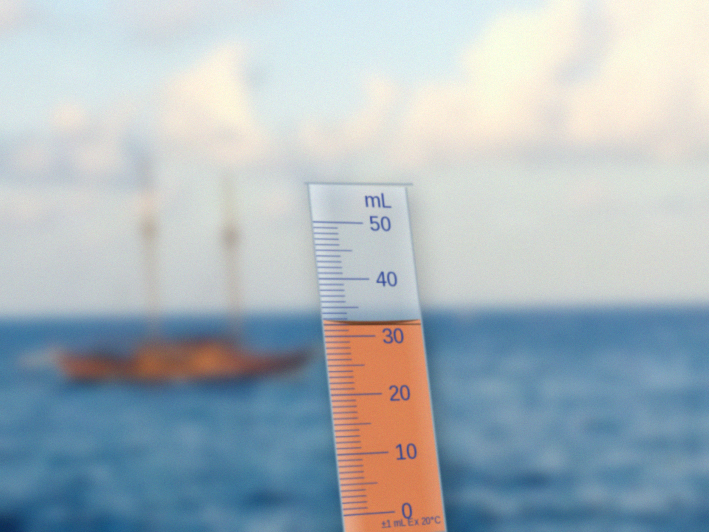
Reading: 32; mL
